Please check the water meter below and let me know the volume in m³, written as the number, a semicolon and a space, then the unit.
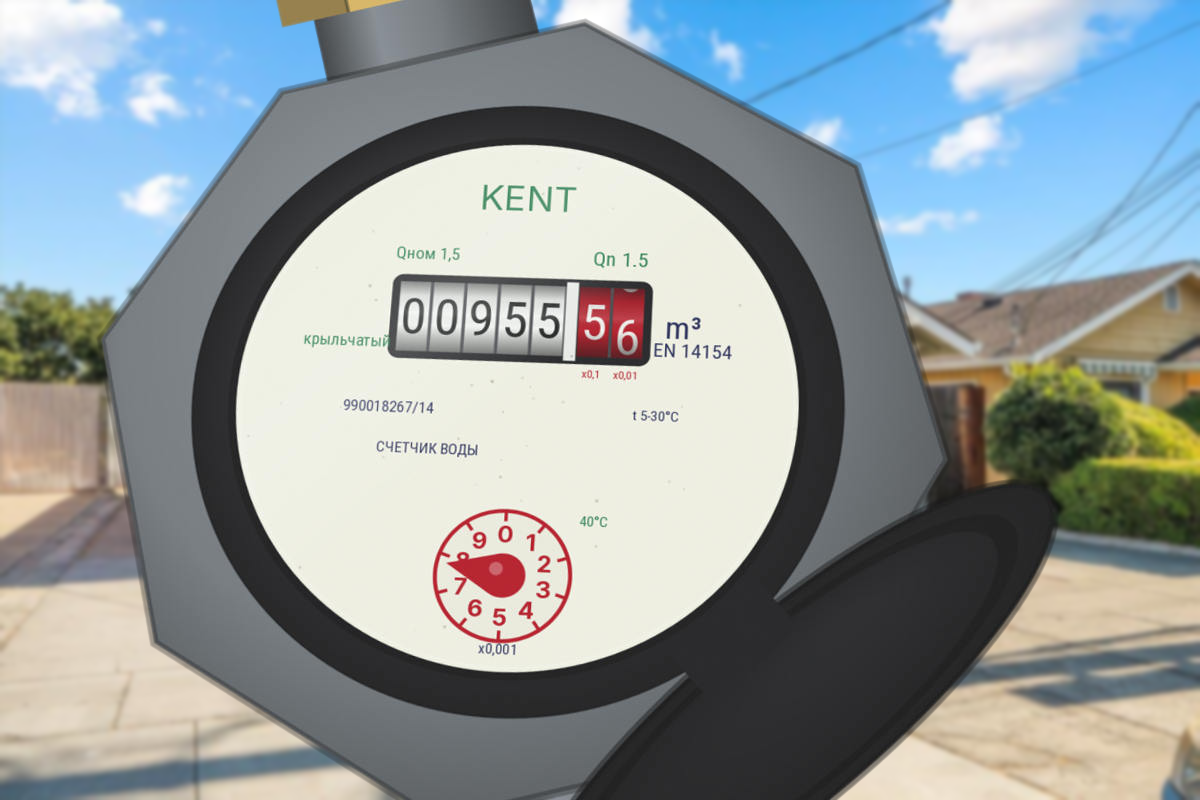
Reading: 955.557; m³
